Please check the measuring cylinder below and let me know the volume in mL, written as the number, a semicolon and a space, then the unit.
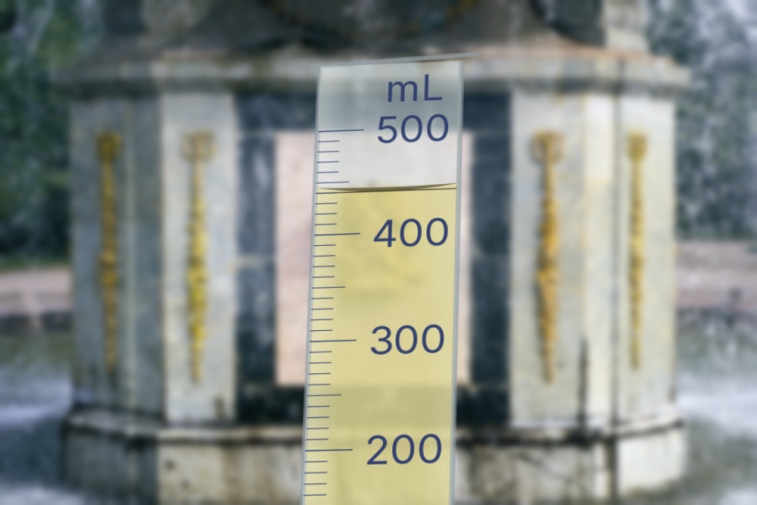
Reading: 440; mL
